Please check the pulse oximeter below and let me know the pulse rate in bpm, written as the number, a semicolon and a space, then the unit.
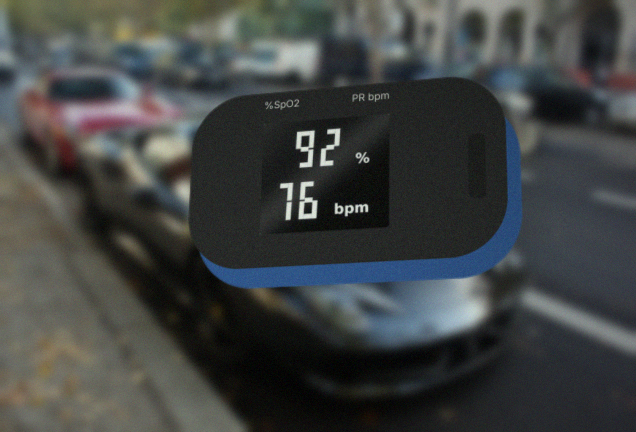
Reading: 76; bpm
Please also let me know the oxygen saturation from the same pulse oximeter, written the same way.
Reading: 92; %
